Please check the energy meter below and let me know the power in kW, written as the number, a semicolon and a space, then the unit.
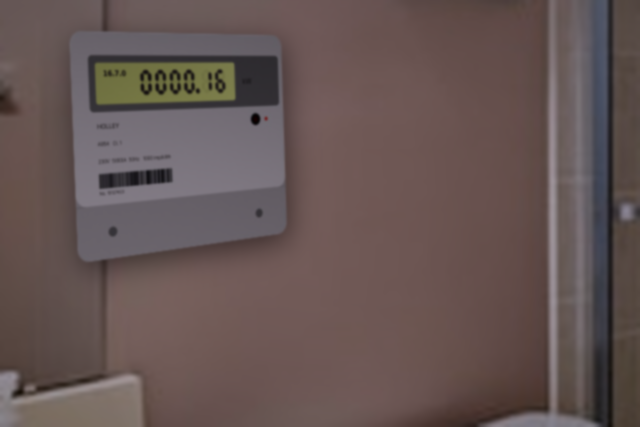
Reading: 0.16; kW
